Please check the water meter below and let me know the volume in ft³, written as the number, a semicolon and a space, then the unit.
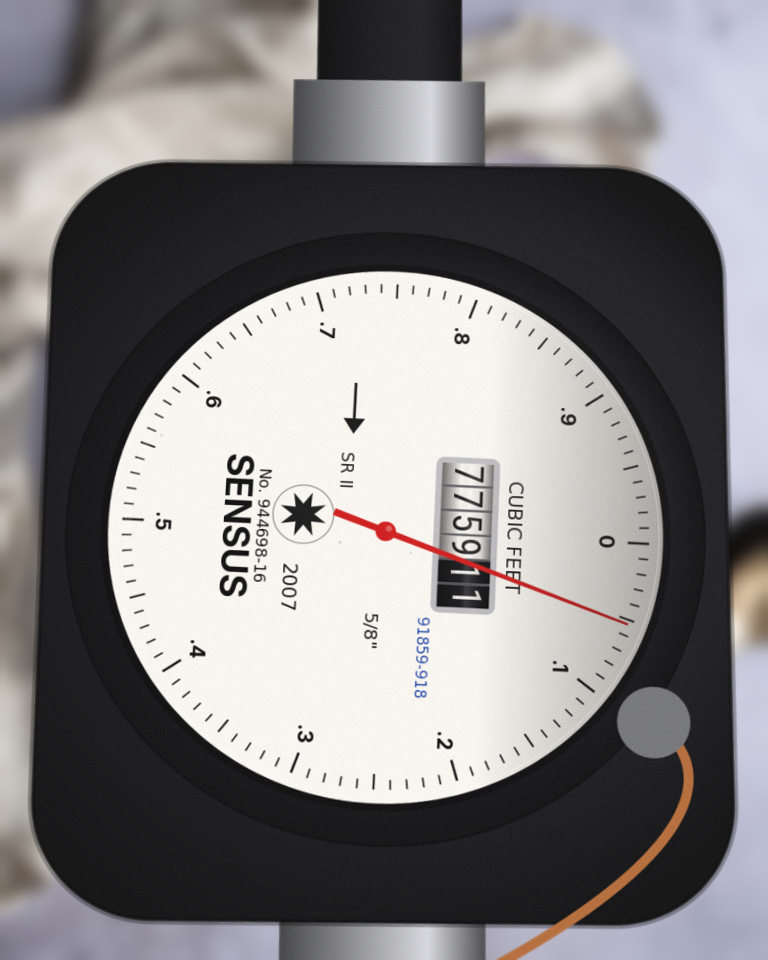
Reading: 775911.05; ft³
